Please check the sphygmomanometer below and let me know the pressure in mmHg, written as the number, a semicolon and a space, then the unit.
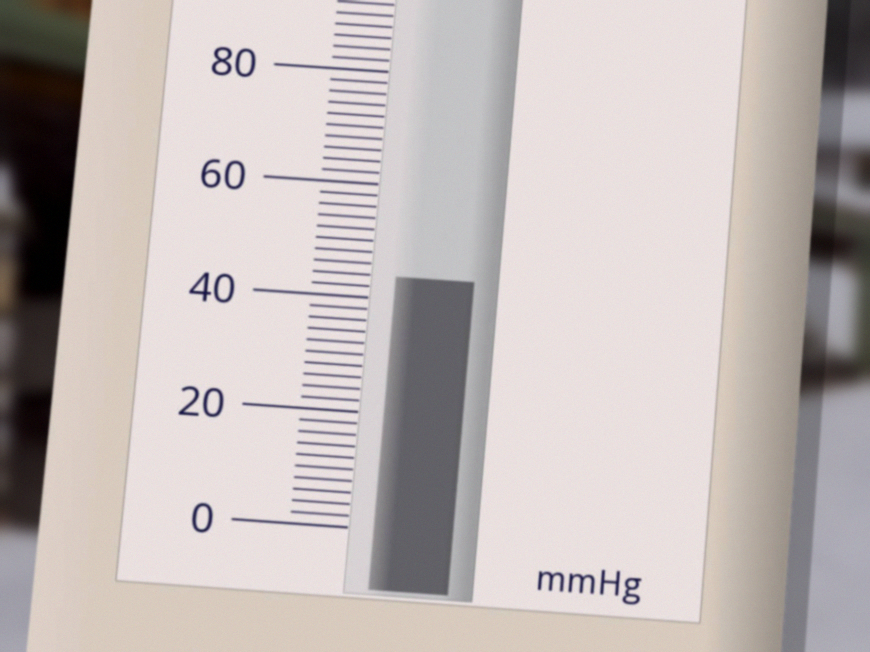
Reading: 44; mmHg
